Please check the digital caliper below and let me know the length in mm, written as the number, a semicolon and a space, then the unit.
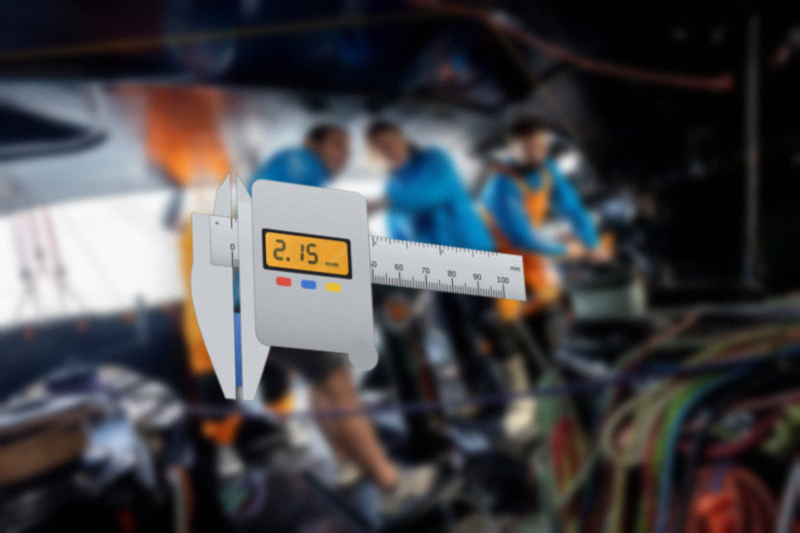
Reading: 2.15; mm
